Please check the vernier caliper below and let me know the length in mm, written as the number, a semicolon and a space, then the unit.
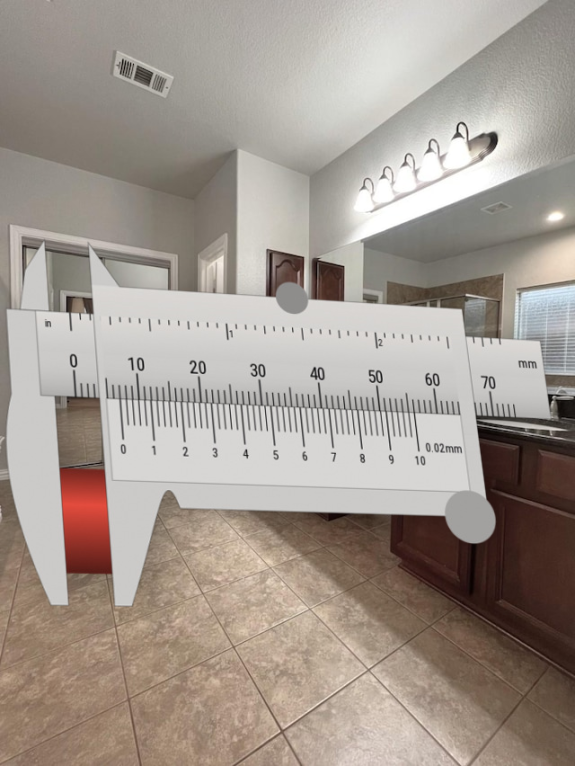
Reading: 7.0; mm
